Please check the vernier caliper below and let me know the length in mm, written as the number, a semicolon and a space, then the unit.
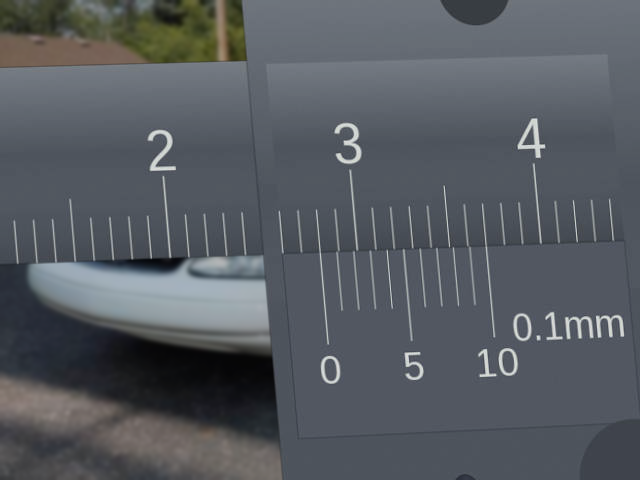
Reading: 28.0; mm
